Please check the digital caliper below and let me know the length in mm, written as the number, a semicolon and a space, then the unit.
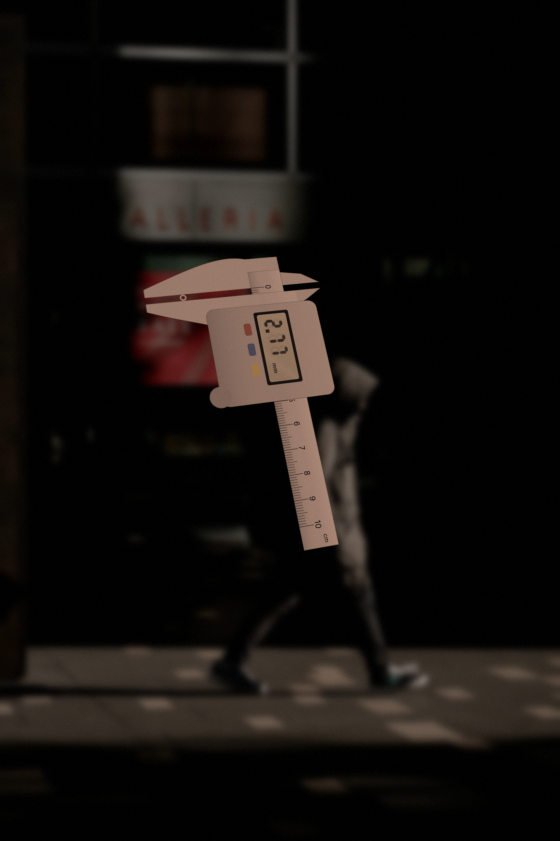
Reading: 2.77; mm
